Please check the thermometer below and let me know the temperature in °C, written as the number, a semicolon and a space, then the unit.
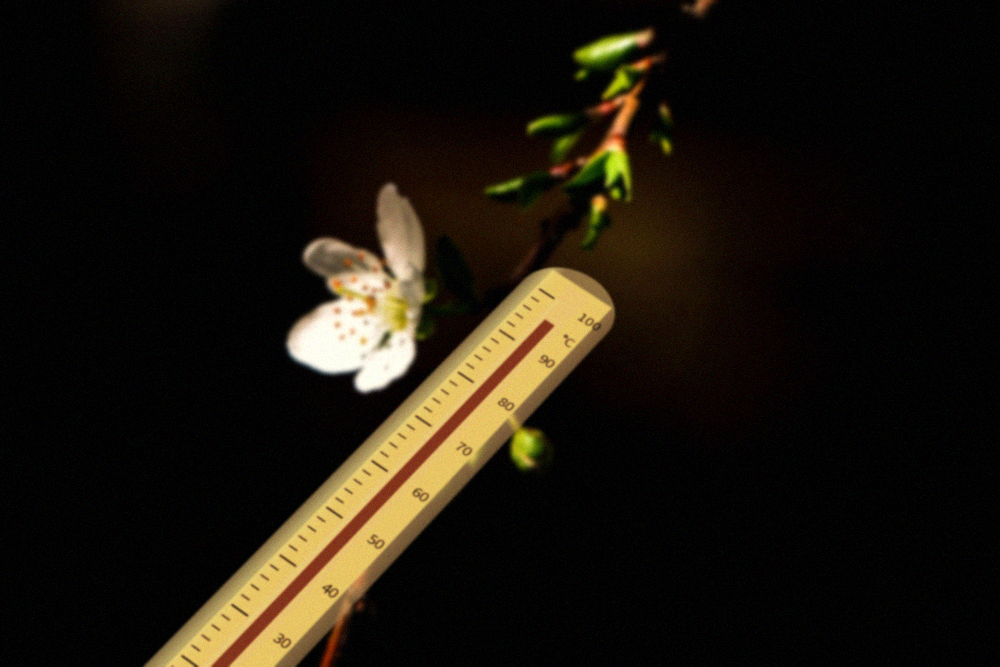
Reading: 96; °C
